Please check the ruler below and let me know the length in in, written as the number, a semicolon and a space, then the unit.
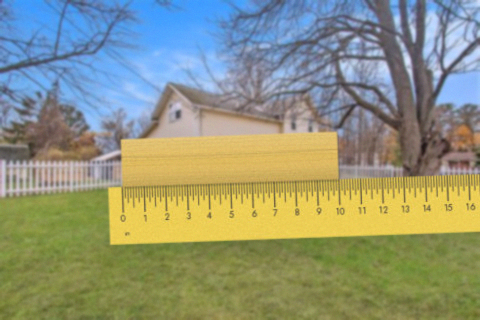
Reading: 10; in
